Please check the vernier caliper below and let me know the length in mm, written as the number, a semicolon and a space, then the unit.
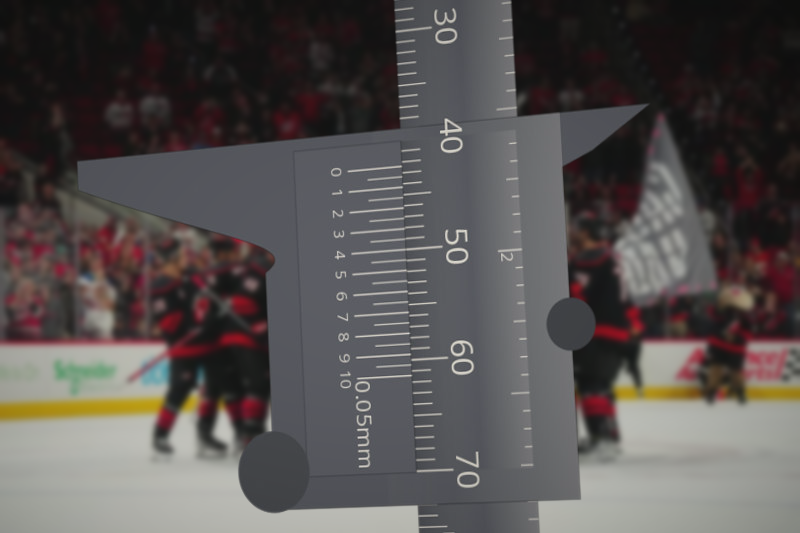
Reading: 42.4; mm
